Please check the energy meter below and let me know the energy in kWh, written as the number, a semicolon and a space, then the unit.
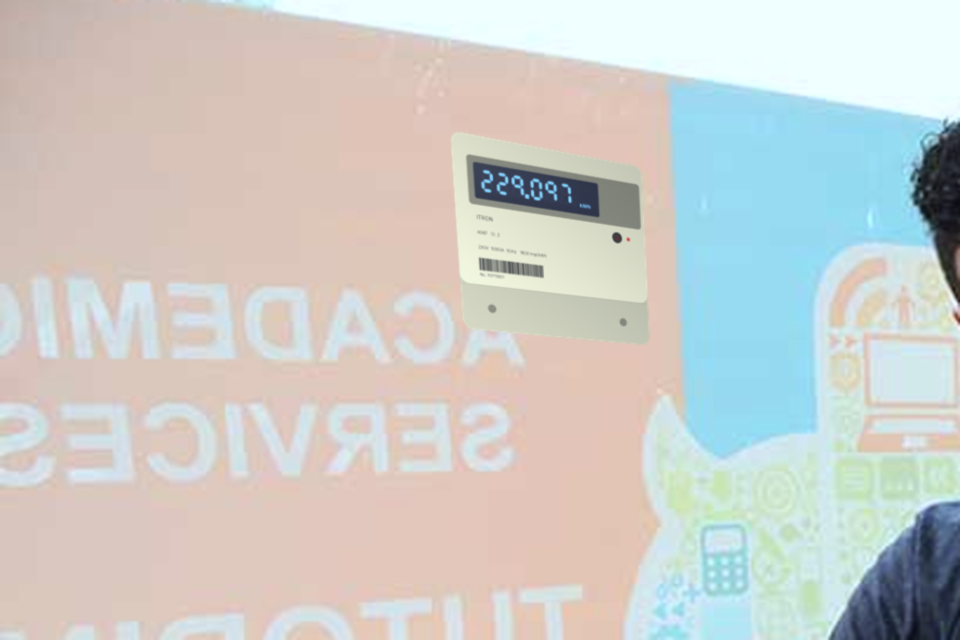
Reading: 229.097; kWh
